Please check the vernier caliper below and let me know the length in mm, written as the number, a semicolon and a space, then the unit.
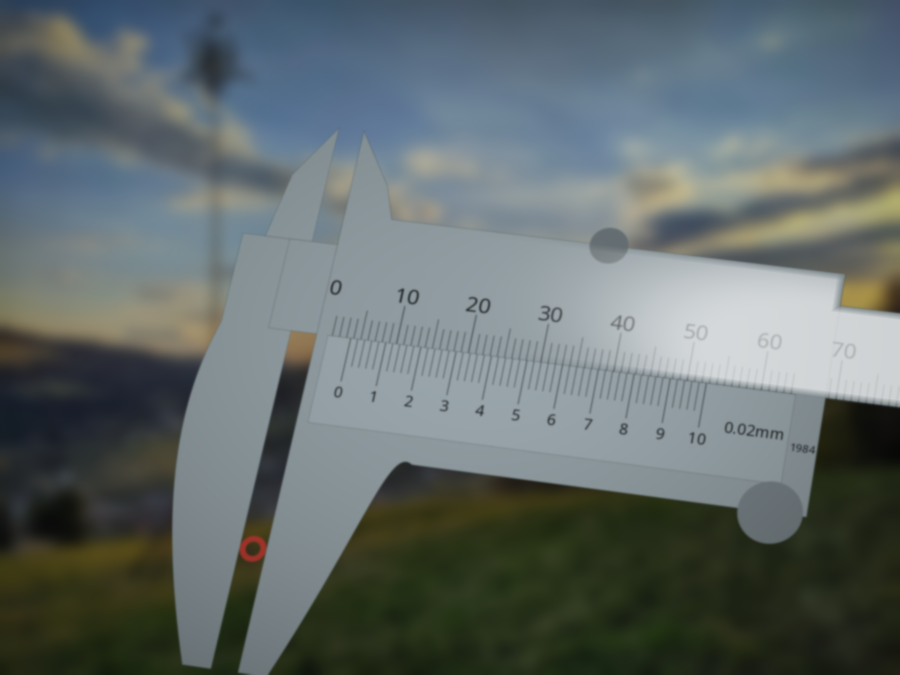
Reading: 3.6; mm
